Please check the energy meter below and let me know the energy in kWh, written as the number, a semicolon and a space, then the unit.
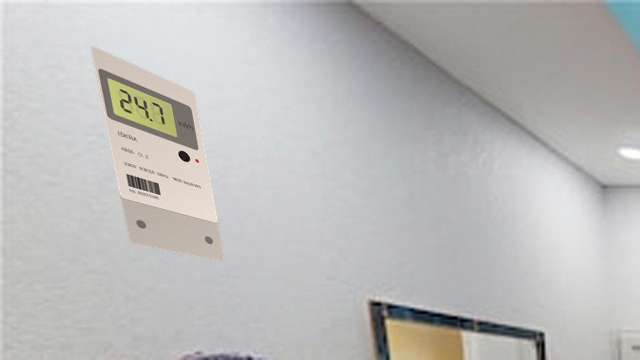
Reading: 24.7; kWh
